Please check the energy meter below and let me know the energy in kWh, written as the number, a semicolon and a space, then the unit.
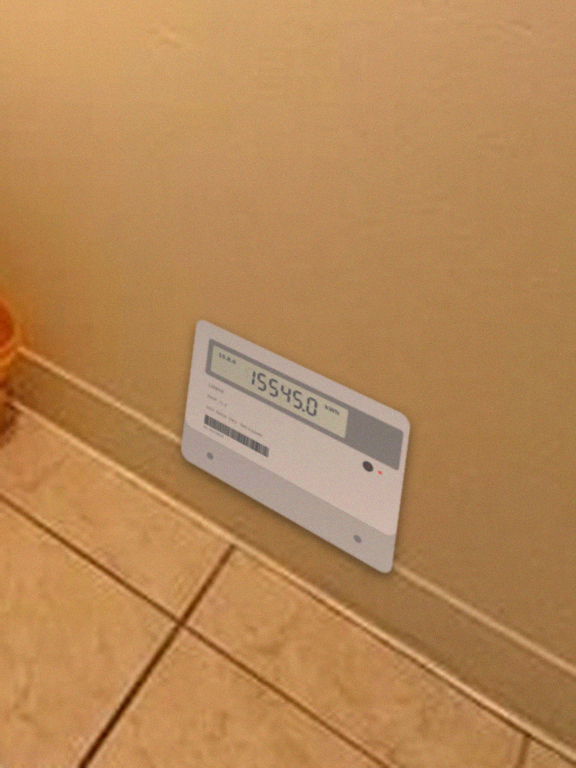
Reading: 15545.0; kWh
